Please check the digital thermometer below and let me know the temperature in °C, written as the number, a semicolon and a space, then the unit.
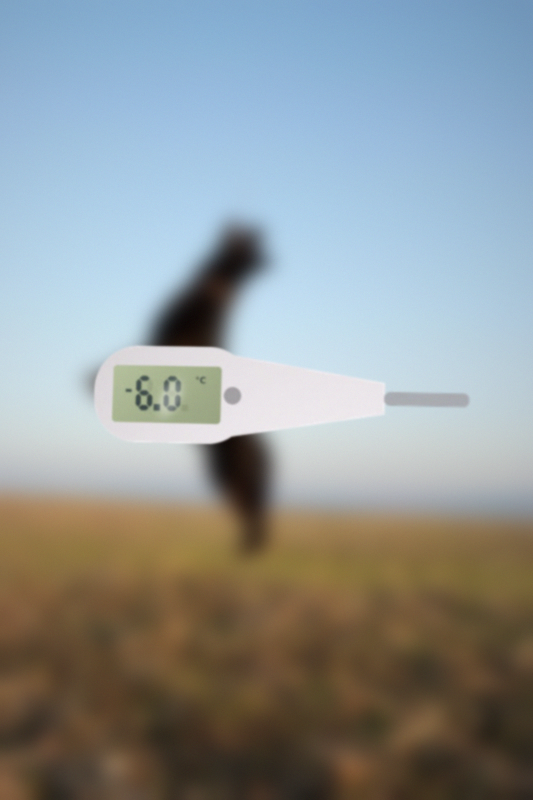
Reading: -6.0; °C
